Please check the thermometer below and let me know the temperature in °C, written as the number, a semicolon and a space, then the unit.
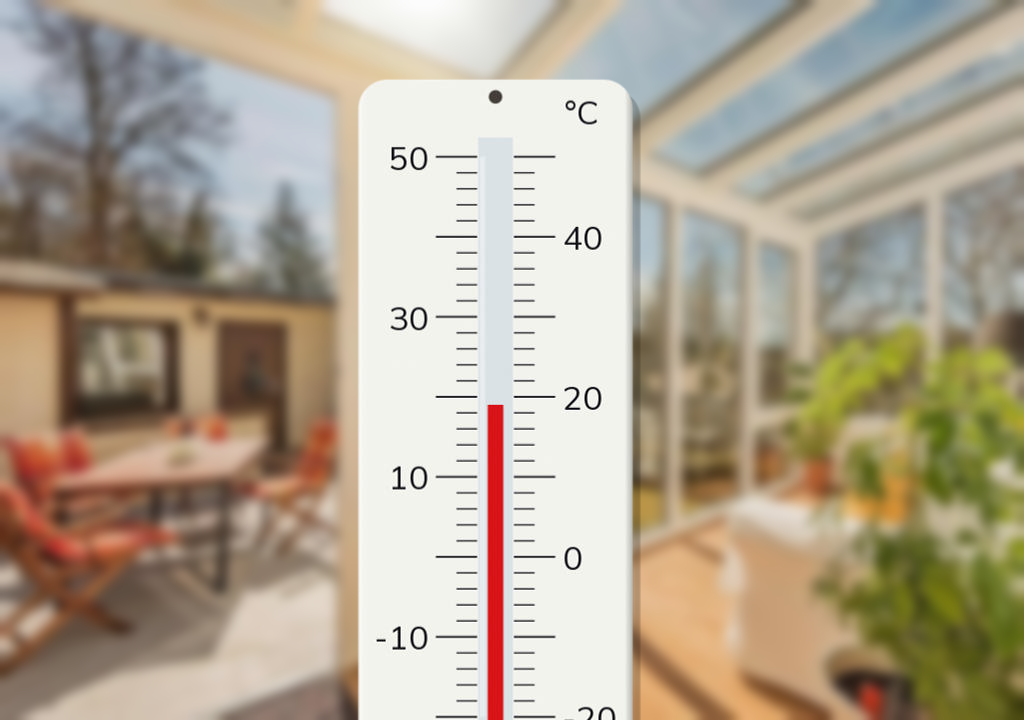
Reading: 19; °C
